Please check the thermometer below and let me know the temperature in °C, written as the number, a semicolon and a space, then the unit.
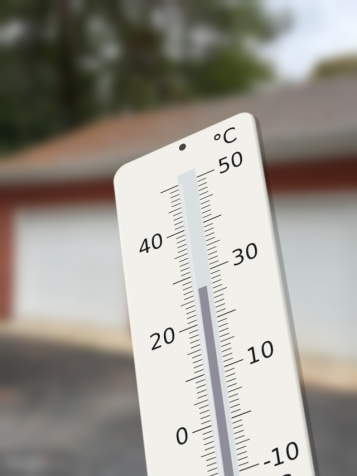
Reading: 27; °C
